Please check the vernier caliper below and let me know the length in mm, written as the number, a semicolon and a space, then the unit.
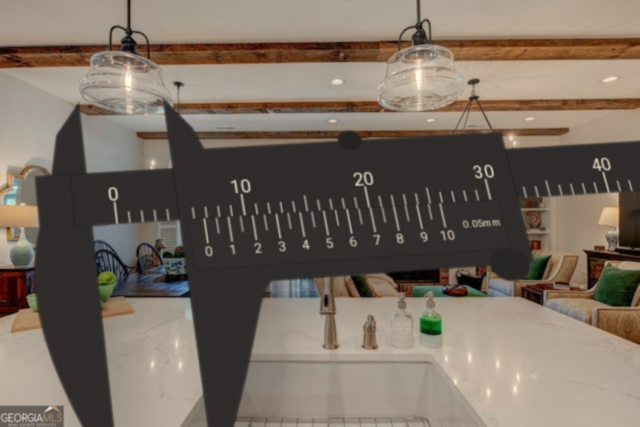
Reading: 6.8; mm
